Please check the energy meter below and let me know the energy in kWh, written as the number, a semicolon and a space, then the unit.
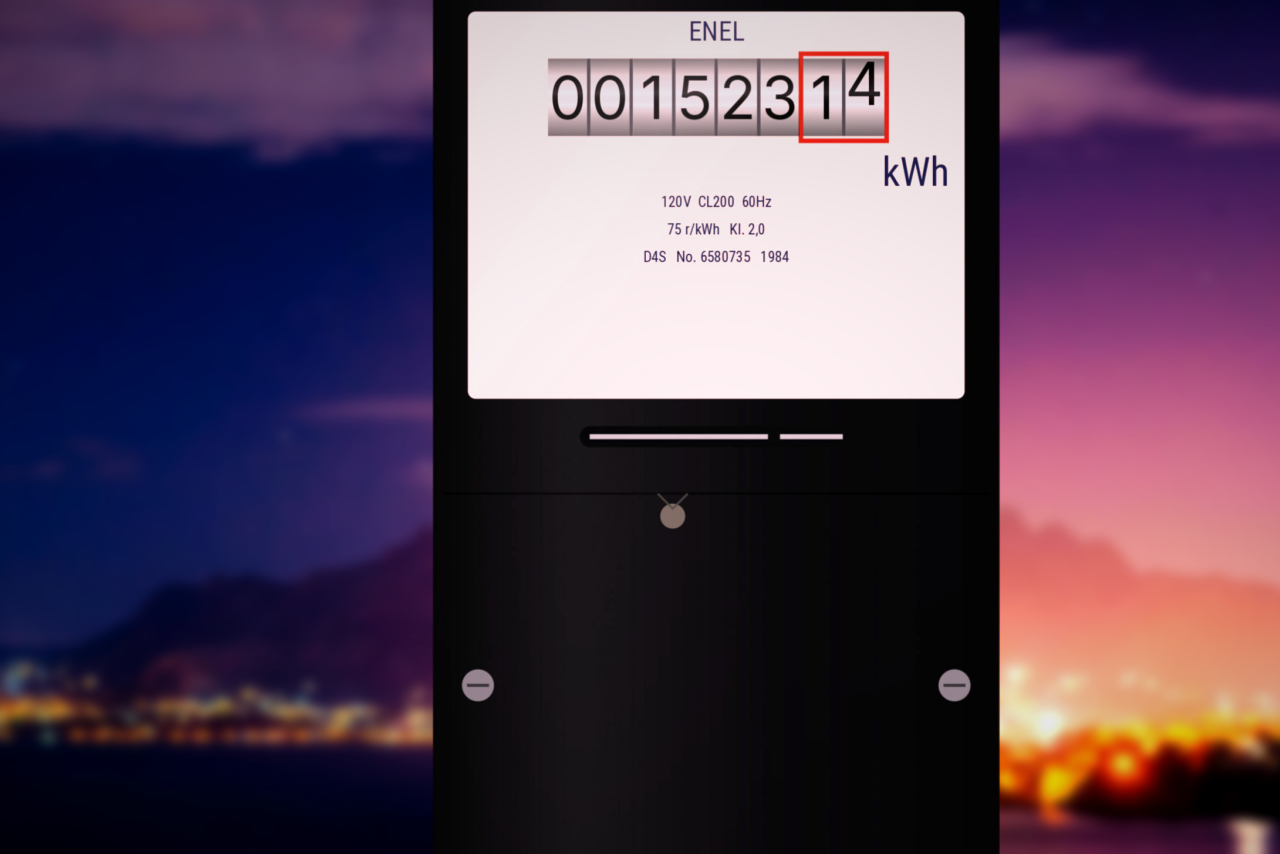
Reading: 1523.14; kWh
